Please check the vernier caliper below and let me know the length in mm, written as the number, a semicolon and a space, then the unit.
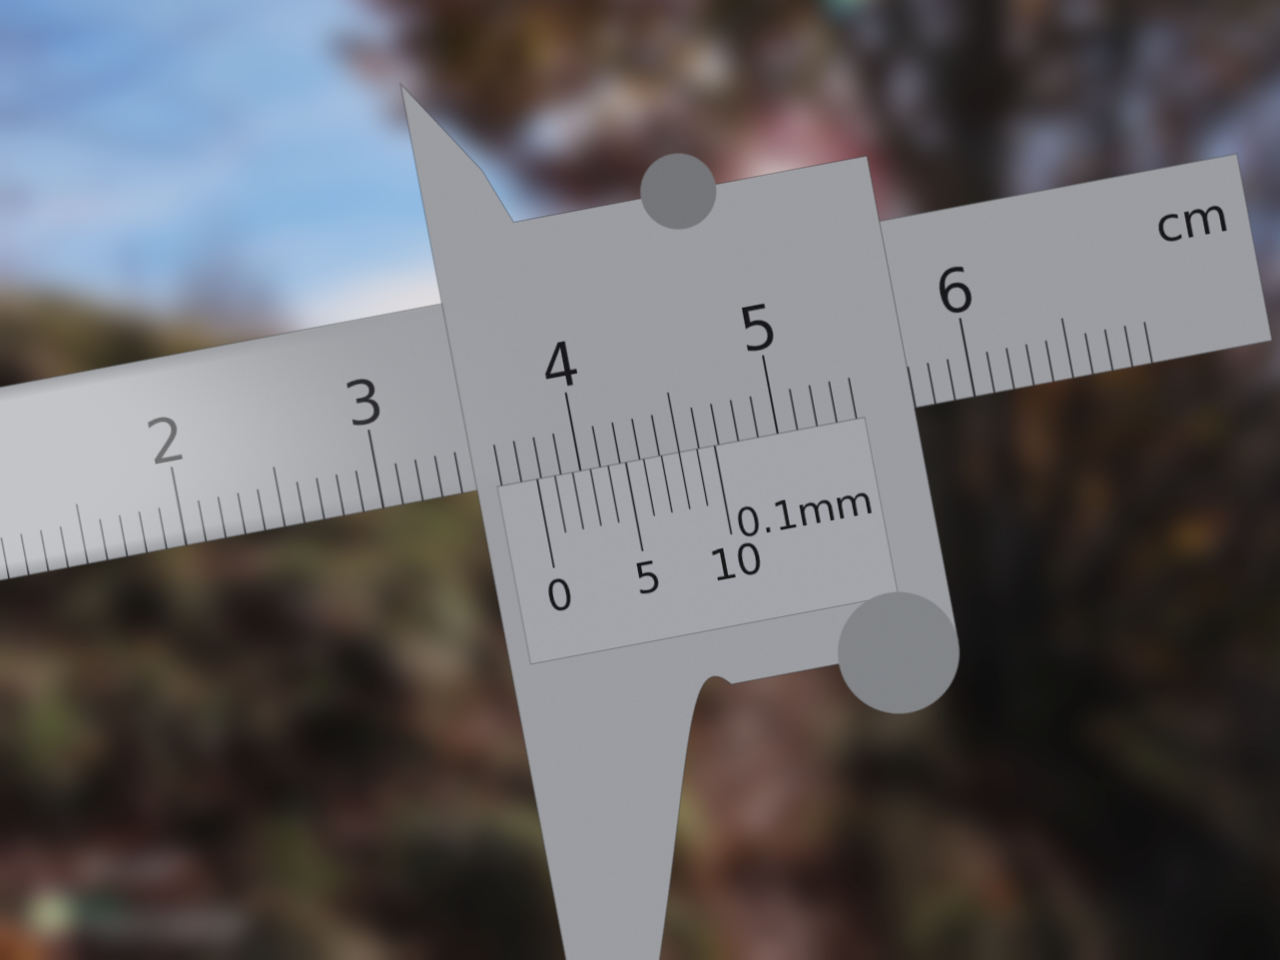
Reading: 37.8; mm
